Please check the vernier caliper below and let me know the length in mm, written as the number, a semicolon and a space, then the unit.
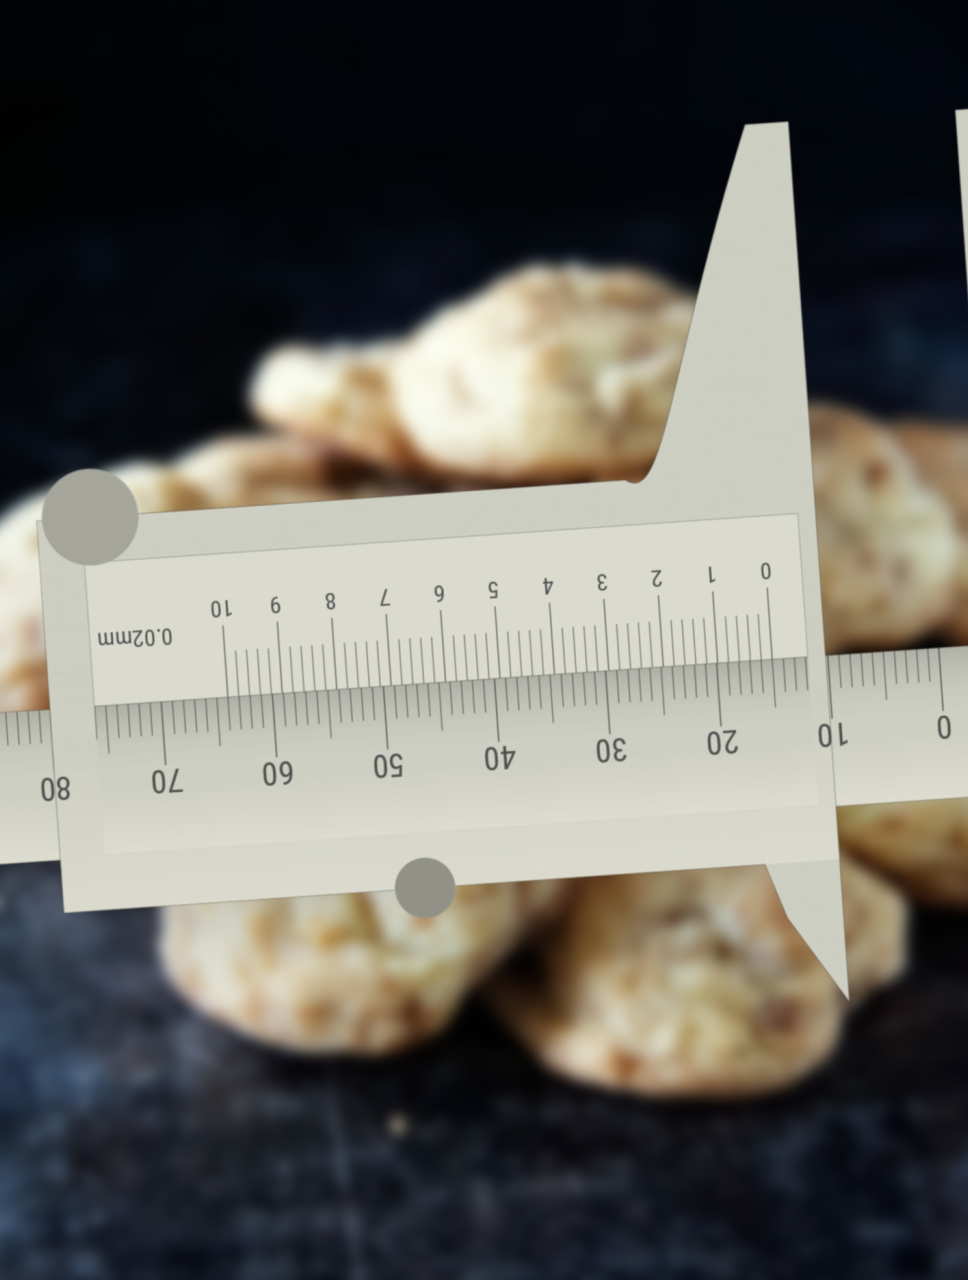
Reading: 15.0; mm
